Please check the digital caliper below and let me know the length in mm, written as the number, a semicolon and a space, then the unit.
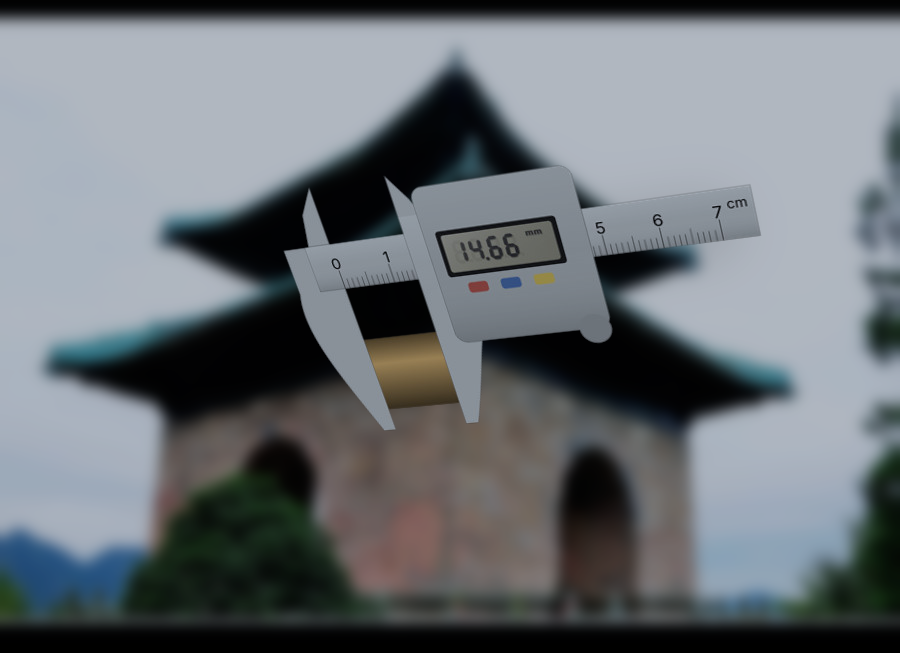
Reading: 14.66; mm
